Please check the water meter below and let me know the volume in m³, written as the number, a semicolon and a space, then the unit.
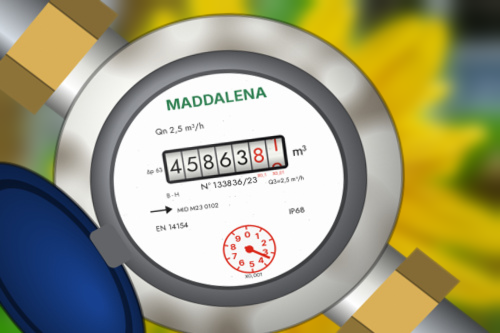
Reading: 45863.813; m³
